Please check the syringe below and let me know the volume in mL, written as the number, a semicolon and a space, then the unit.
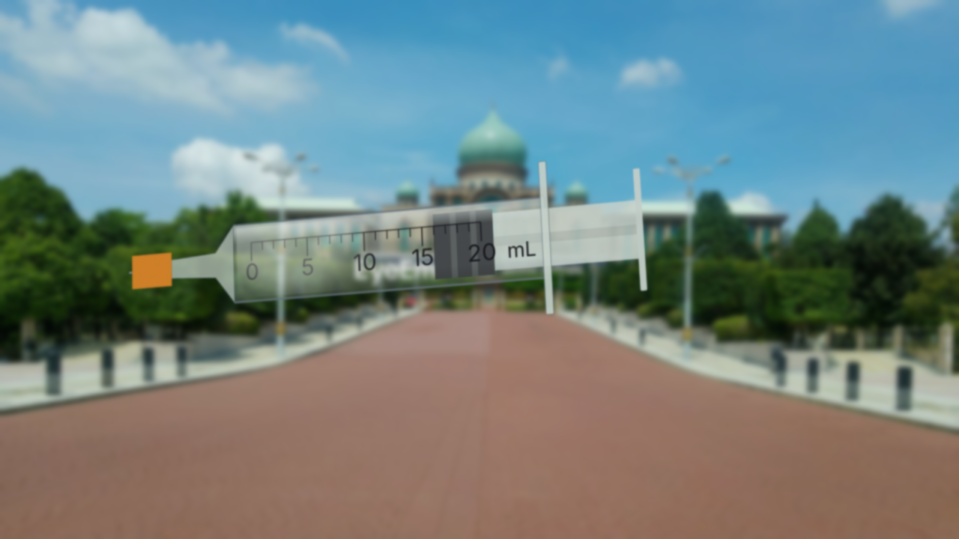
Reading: 16; mL
